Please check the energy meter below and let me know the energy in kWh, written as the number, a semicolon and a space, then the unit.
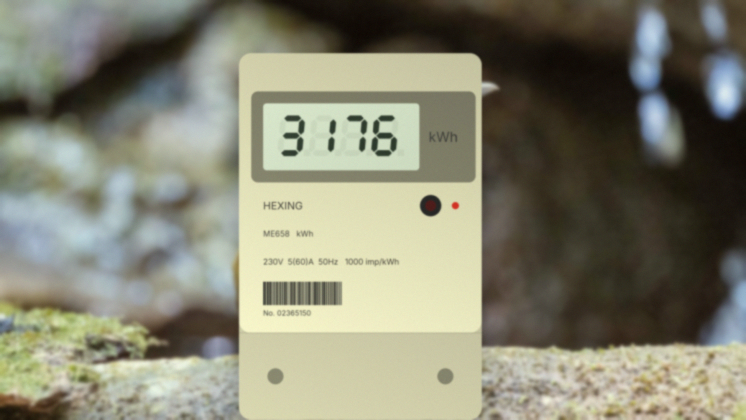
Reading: 3176; kWh
